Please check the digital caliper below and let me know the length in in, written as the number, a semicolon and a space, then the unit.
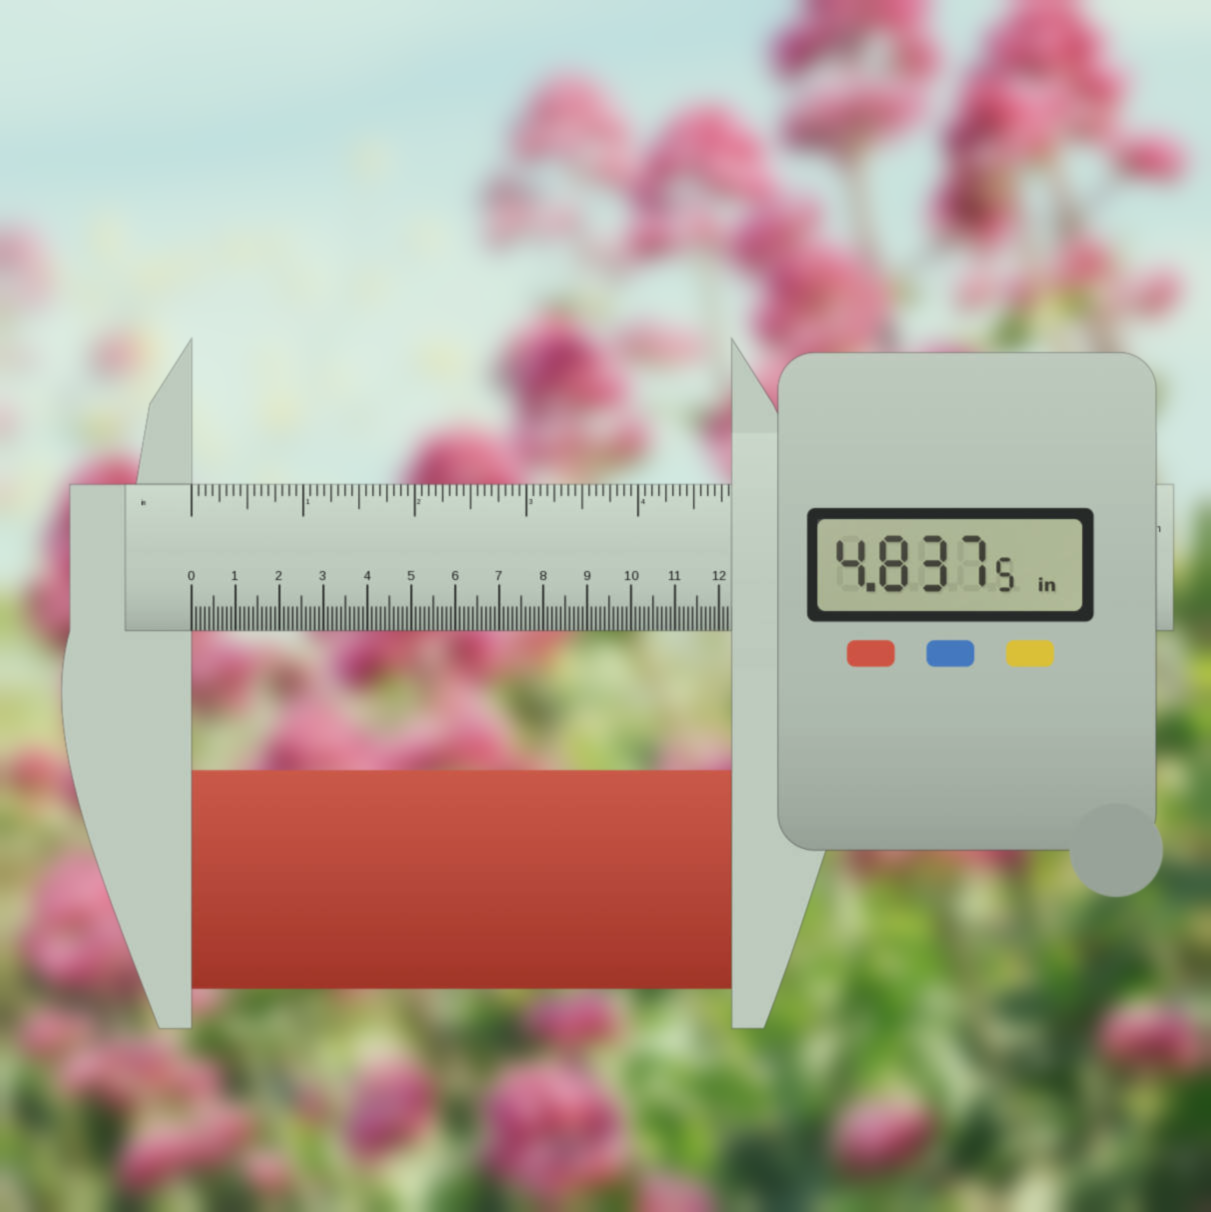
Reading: 4.8375; in
